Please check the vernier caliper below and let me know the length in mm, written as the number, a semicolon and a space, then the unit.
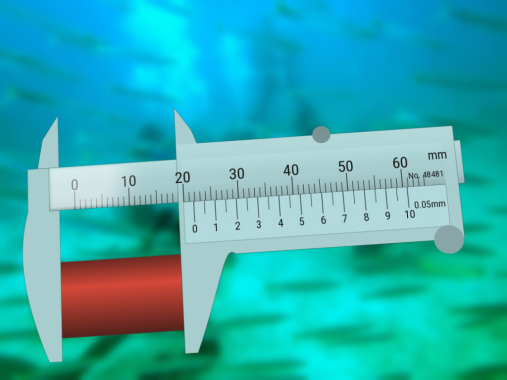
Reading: 21.8; mm
